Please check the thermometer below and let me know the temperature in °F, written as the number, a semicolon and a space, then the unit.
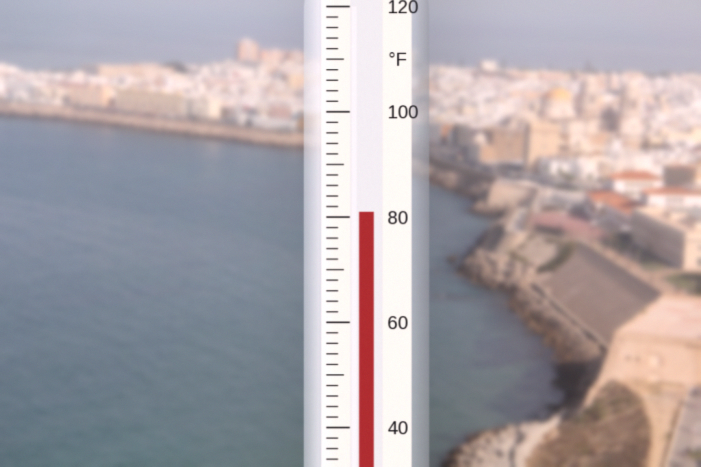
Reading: 81; °F
